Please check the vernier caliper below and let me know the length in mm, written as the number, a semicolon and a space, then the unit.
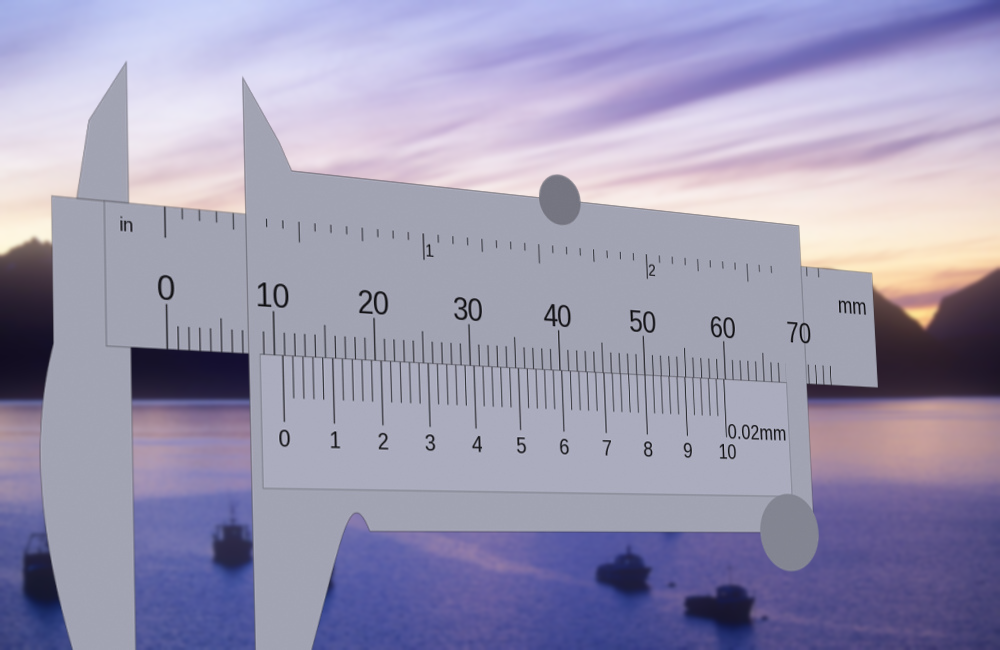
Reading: 10.8; mm
